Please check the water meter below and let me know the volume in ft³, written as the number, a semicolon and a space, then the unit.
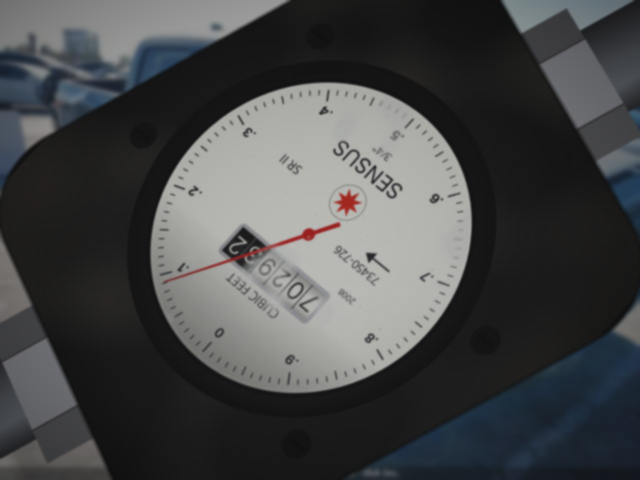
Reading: 702932.09; ft³
